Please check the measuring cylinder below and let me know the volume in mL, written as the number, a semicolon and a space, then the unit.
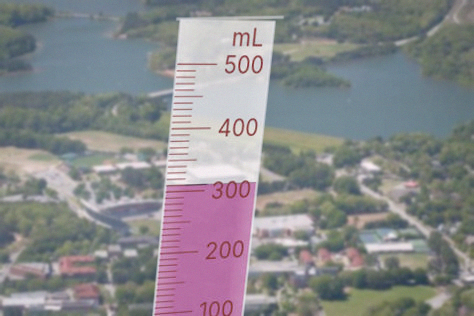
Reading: 310; mL
